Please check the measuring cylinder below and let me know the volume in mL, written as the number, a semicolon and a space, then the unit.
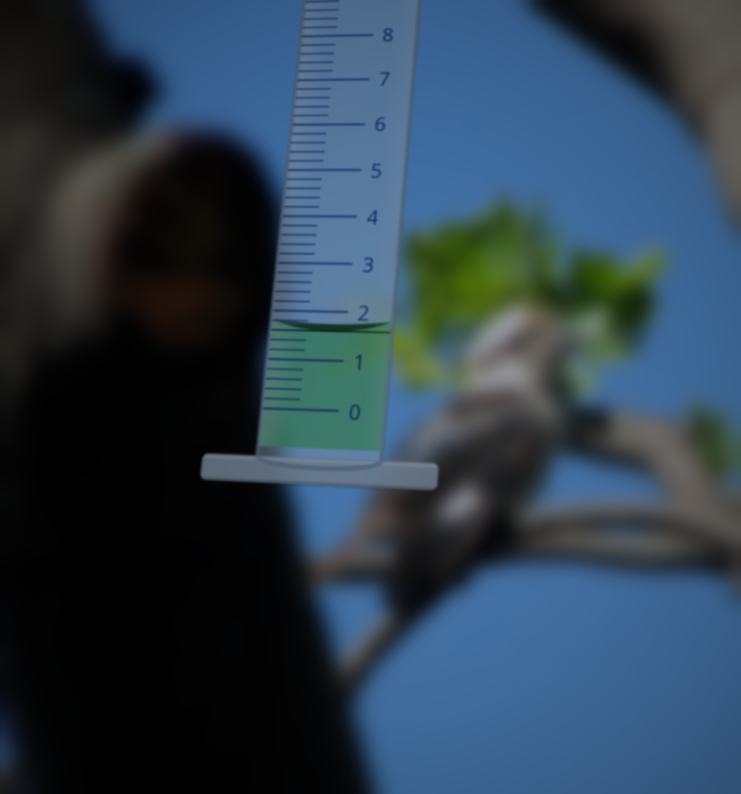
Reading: 1.6; mL
